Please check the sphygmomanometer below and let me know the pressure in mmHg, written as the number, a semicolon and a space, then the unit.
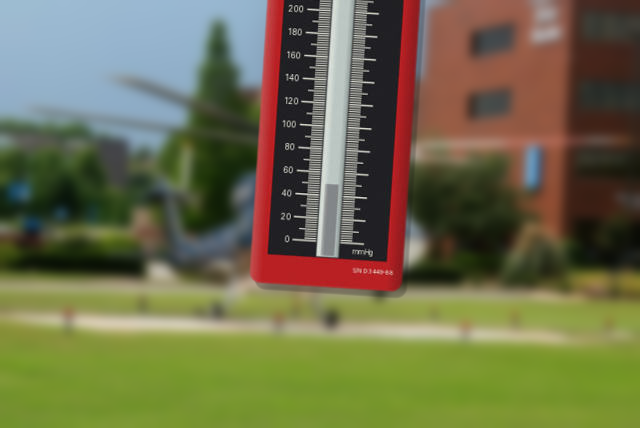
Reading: 50; mmHg
